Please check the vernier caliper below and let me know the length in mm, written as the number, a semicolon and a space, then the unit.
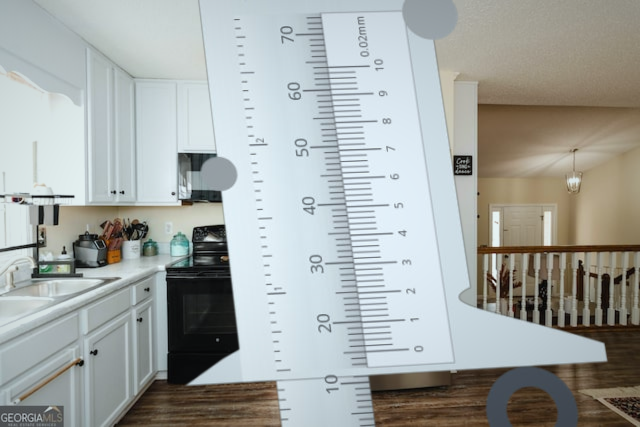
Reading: 15.0; mm
